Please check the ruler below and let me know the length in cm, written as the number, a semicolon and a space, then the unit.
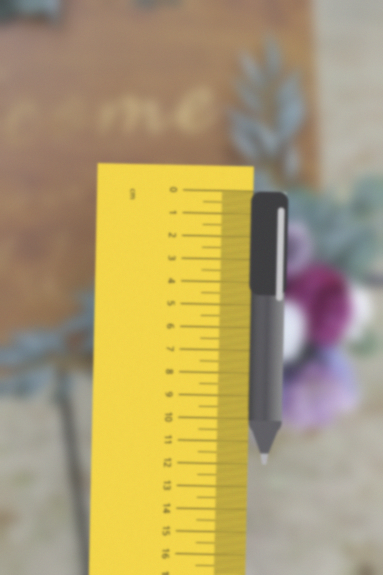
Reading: 12; cm
